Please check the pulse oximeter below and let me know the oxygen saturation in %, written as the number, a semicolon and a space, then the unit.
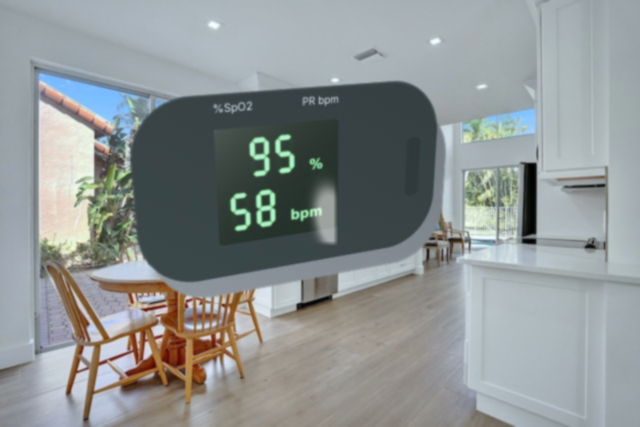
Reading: 95; %
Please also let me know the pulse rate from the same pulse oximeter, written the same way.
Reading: 58; bpm
